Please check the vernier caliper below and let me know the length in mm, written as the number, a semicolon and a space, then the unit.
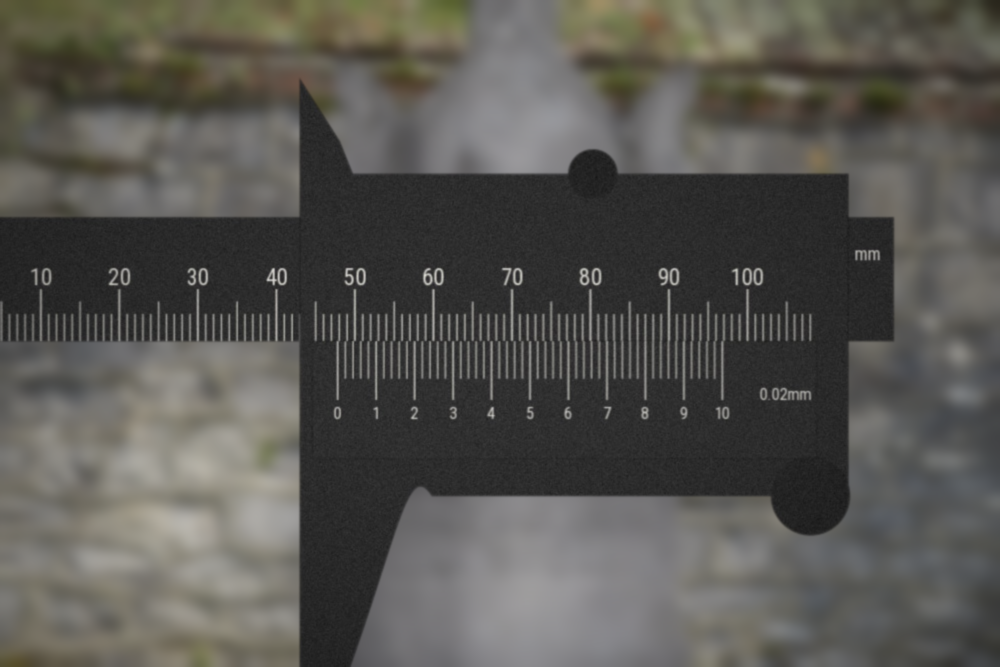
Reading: 47.8; mm
